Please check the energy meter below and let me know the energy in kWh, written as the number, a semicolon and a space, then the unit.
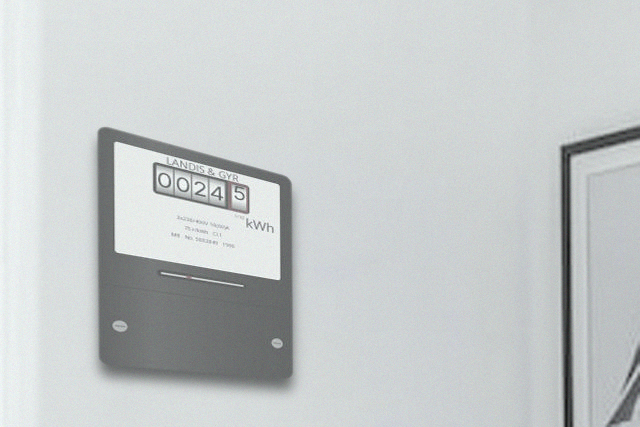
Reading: 24.5; kWh
